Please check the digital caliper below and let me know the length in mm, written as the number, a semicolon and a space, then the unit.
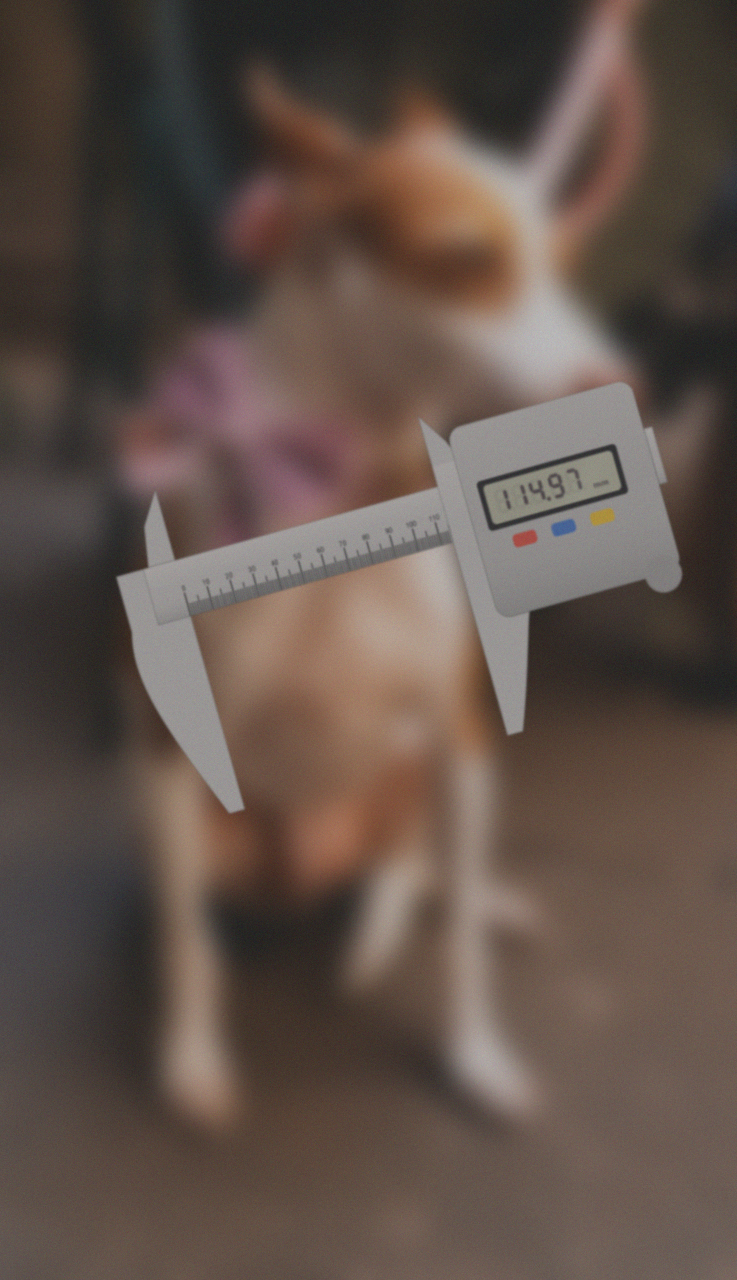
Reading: 114.97; mm
